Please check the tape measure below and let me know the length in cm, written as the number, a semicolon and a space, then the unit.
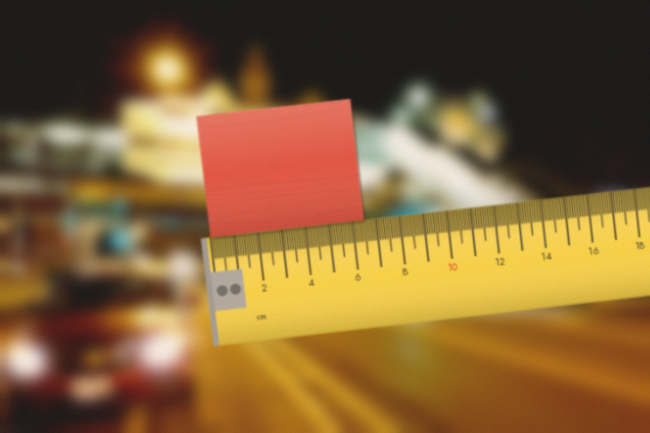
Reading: 6.5; cm
